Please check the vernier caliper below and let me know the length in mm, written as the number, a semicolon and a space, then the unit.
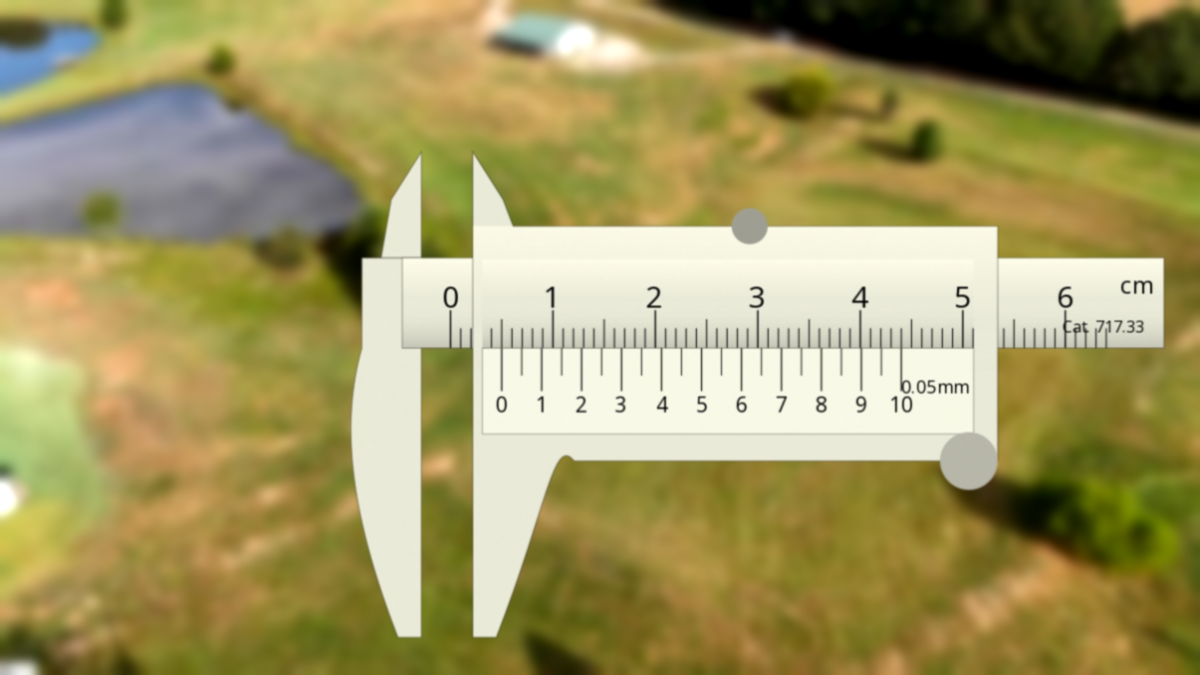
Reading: 5.0; mm
